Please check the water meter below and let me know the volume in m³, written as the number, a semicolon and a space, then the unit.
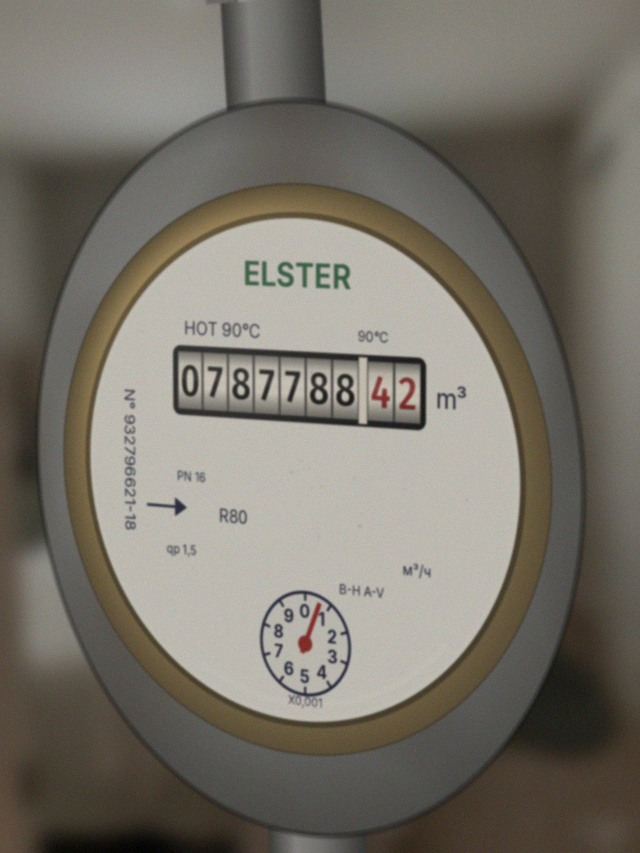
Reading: 787788.420; m³
